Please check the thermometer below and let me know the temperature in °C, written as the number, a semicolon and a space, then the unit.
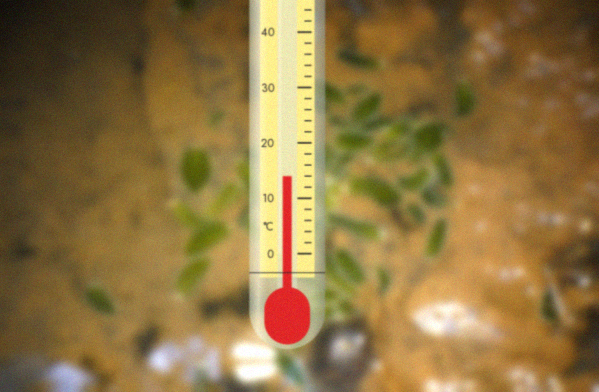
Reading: 14; °C
